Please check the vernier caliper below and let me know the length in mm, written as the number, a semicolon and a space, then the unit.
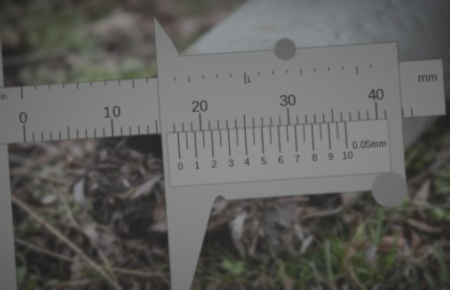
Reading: 17.4; mm
